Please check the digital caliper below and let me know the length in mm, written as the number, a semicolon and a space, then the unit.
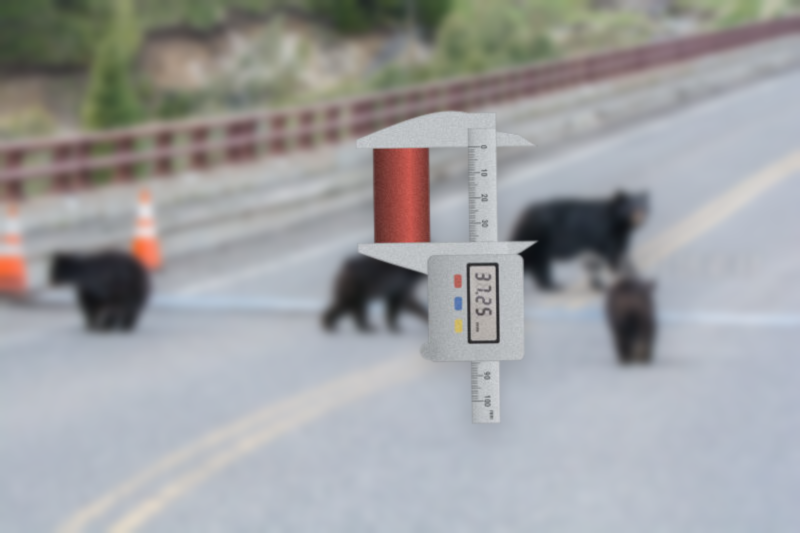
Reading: 37.25; mm
